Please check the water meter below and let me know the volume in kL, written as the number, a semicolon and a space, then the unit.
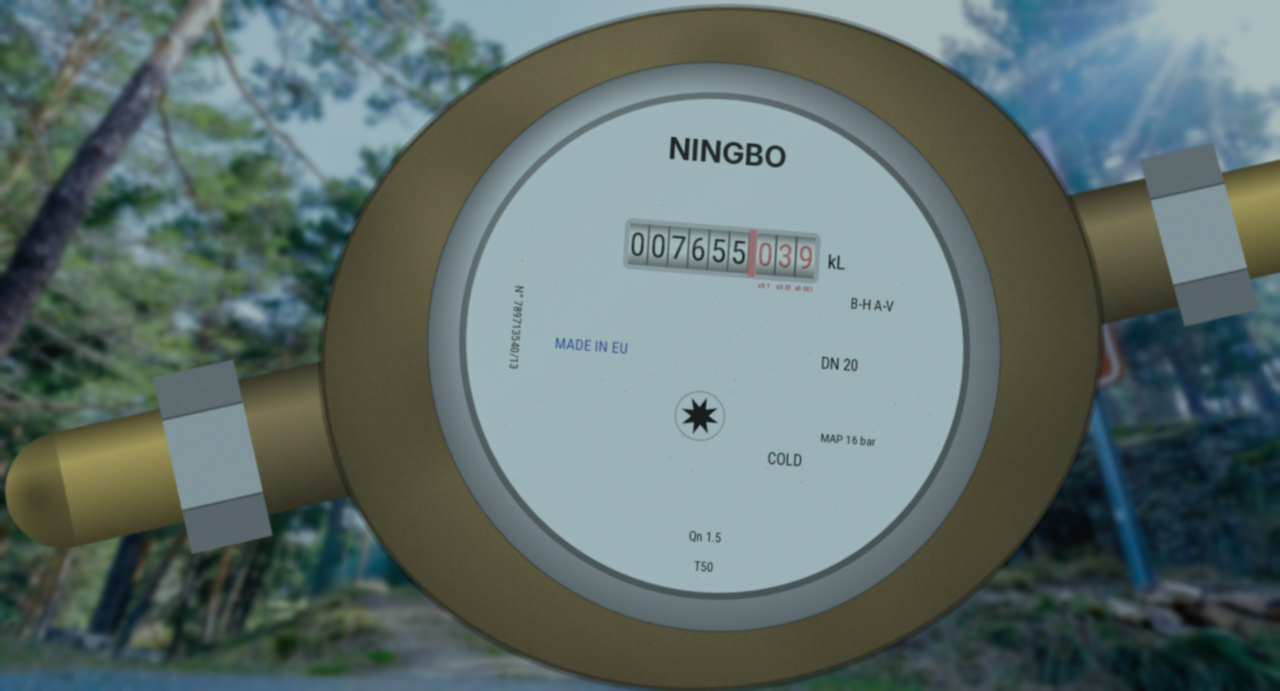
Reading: 7655.039; kL
